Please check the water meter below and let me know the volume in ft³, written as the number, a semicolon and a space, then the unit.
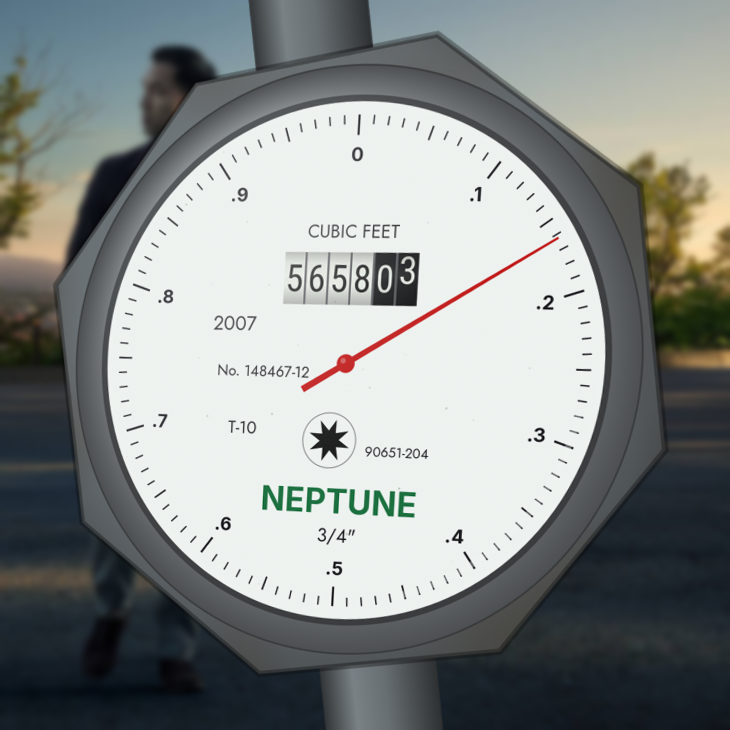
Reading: 565803.16; ft³
